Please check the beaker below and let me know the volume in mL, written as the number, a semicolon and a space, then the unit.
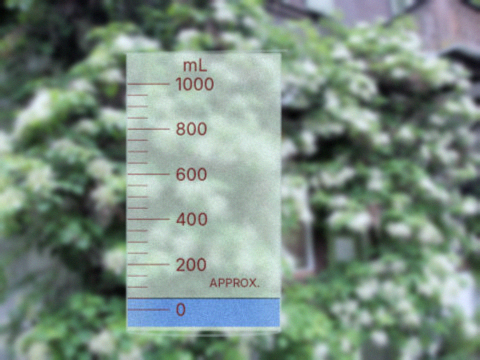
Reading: 50; mL
